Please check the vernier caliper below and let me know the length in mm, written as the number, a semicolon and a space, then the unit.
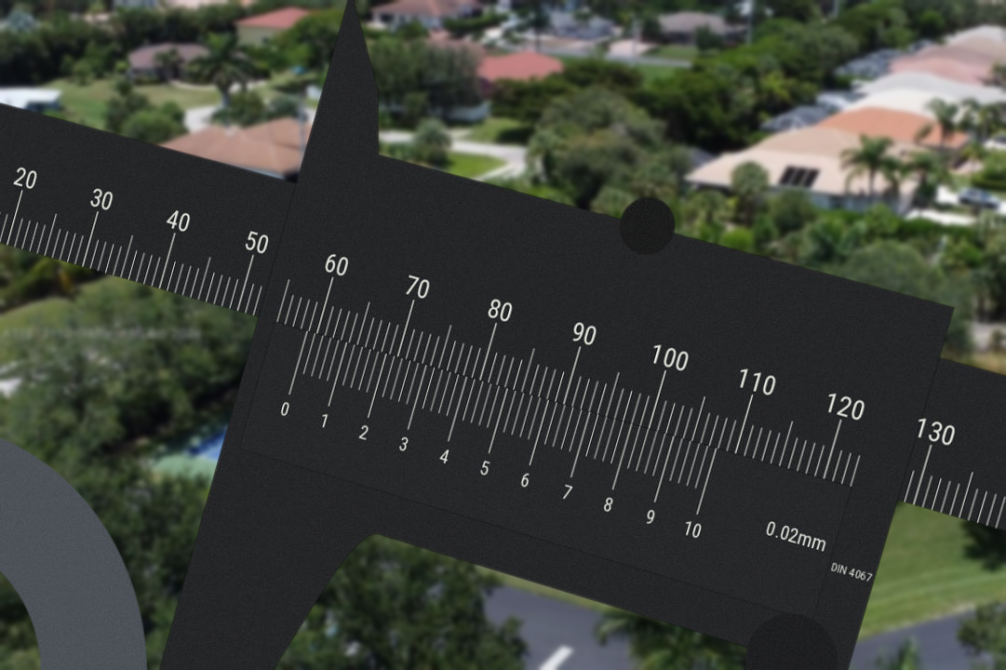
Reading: 58.8; mm
